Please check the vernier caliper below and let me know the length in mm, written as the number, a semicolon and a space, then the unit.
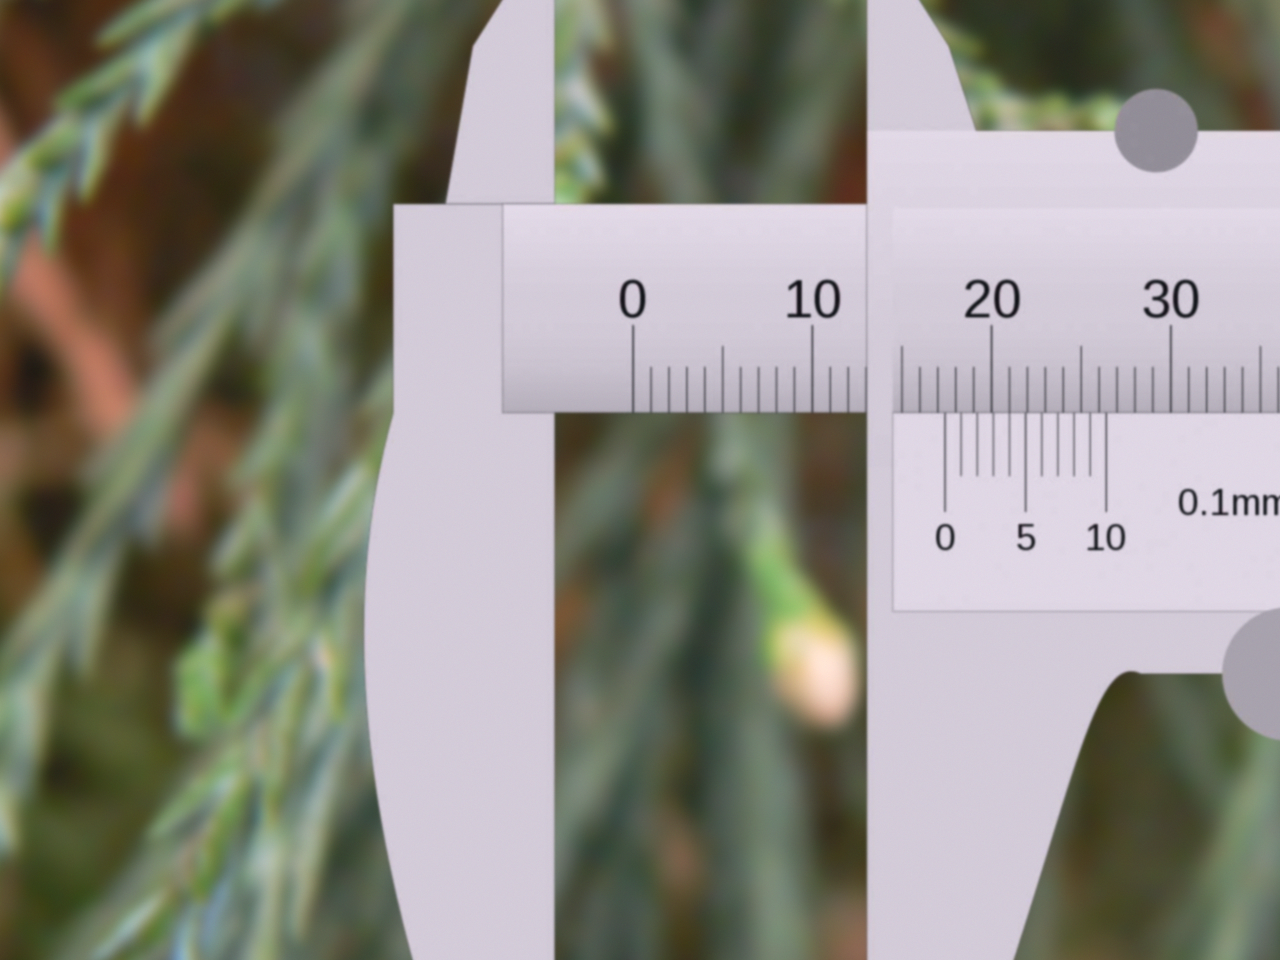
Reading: 17.4; mm
